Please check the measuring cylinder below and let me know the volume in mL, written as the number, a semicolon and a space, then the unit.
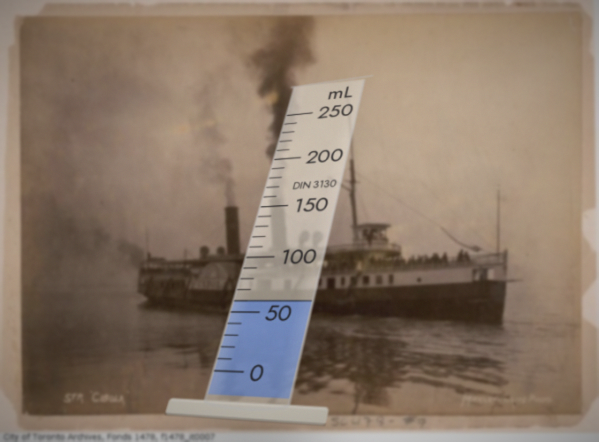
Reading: 60; mL
